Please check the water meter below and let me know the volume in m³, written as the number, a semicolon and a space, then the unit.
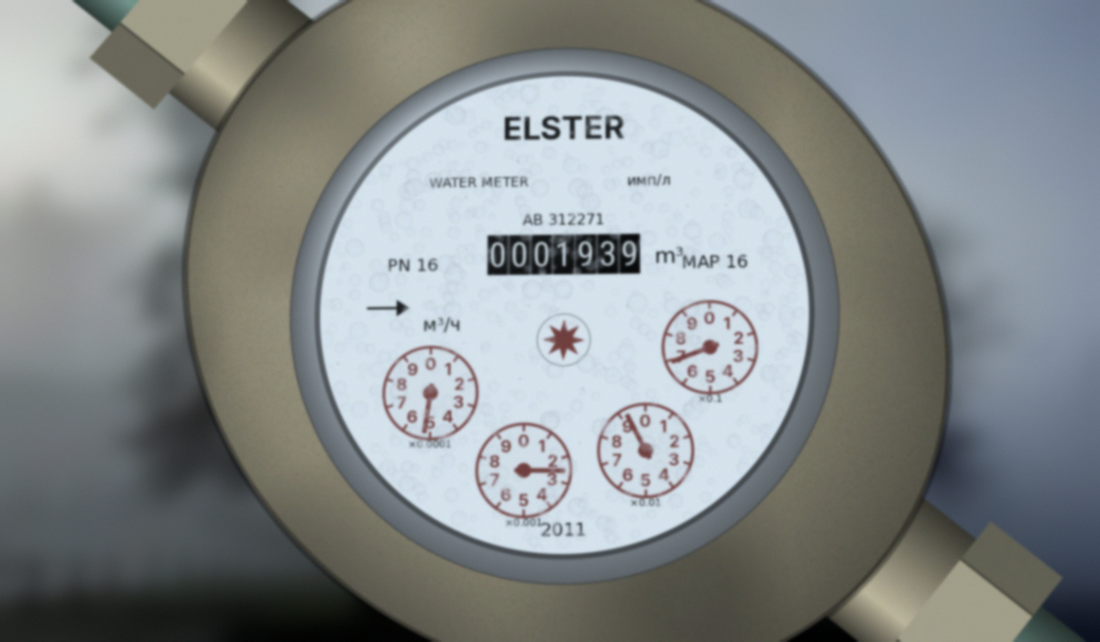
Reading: 1939.6925; m³
